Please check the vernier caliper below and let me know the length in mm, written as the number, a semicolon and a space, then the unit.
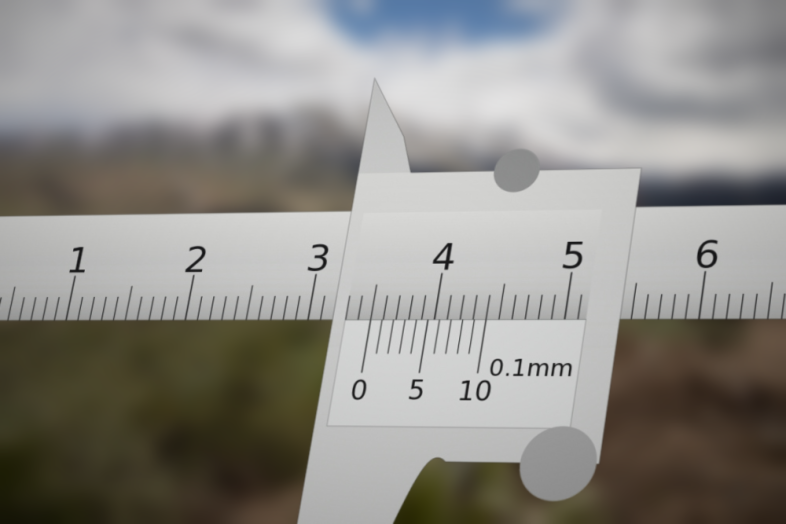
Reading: 35.0; mm
